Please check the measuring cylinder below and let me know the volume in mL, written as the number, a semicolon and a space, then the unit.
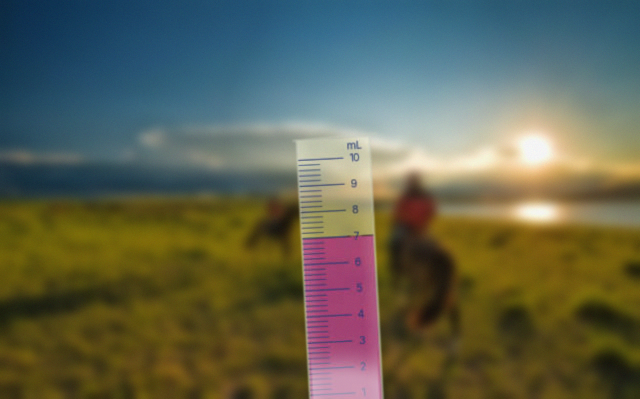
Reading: 7; mL
